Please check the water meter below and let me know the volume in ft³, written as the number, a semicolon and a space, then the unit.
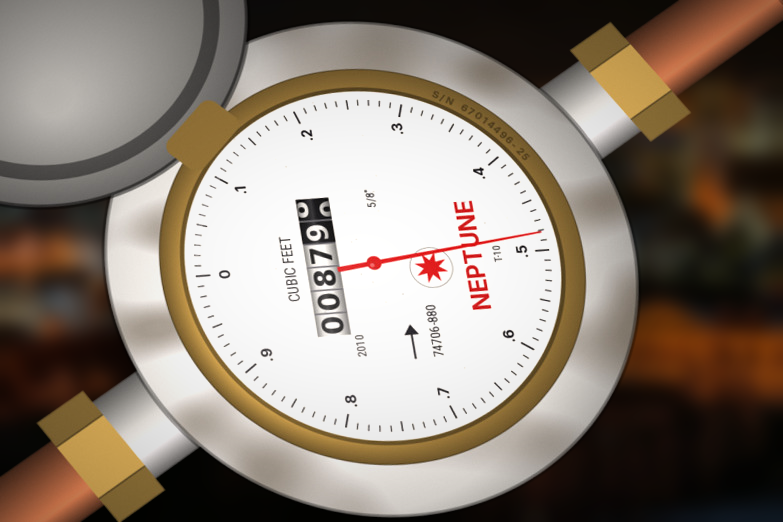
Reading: 8798.48; ft³
